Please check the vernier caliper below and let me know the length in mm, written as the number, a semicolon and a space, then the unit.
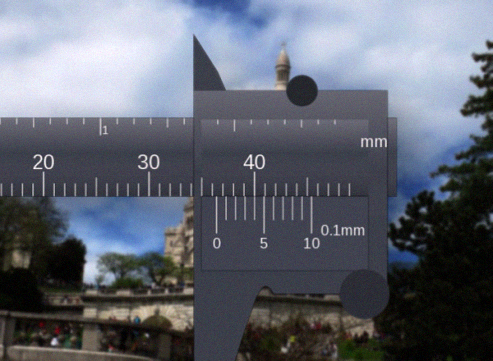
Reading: 36.4; mm
